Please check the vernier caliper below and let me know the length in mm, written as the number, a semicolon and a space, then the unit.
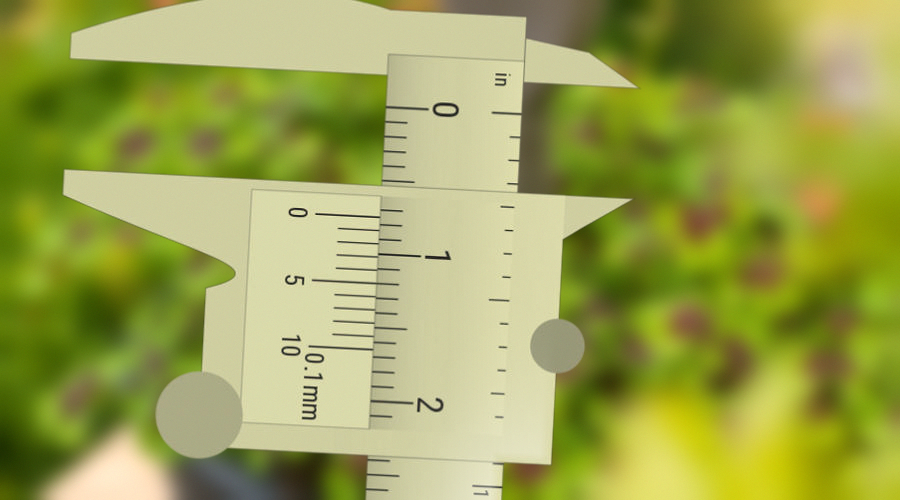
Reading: 7.5; mm
